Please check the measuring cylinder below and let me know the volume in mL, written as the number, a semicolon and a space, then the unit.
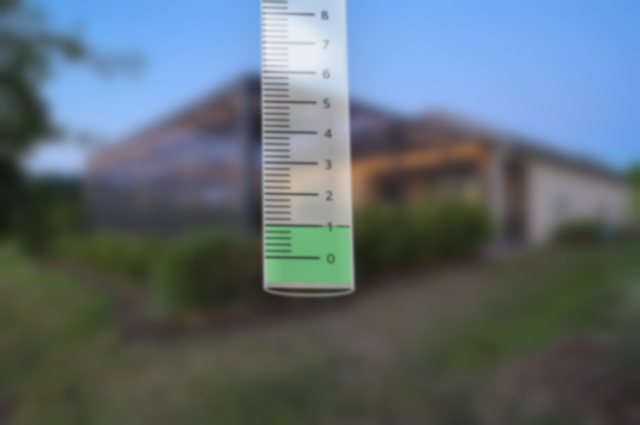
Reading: 1; mL
